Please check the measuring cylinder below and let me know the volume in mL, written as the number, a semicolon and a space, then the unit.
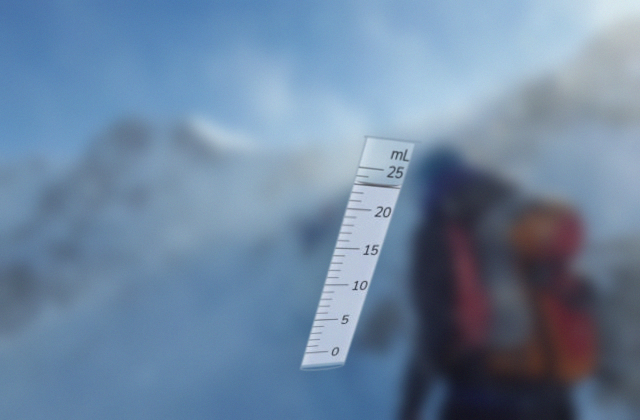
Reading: 23; mL
